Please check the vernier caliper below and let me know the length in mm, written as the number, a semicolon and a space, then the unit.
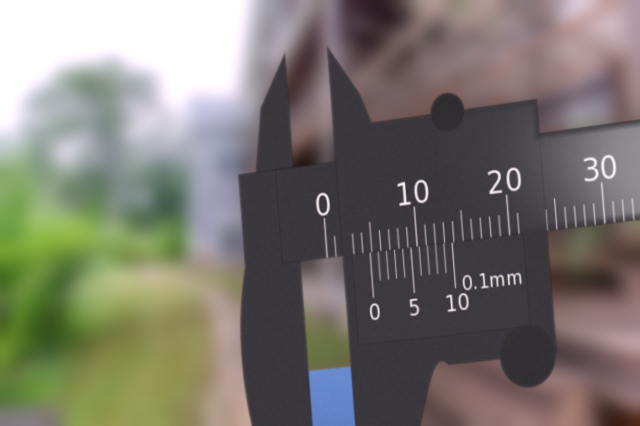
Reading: 4.8; mm
